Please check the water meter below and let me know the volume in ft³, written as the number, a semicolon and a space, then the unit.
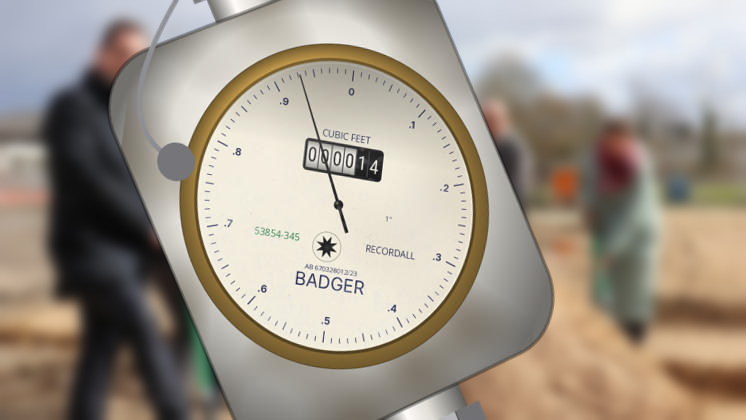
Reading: 13.93; ft³
